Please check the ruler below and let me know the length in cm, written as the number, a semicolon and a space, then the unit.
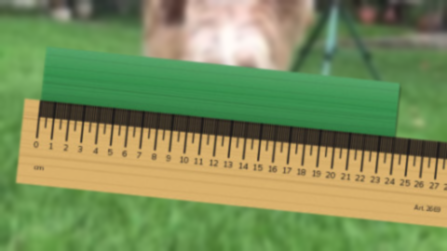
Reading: 24; cm
